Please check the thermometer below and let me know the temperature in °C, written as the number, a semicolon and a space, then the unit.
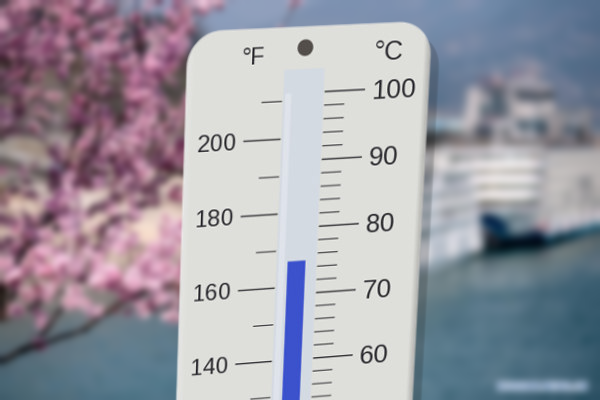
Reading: 75; °C
